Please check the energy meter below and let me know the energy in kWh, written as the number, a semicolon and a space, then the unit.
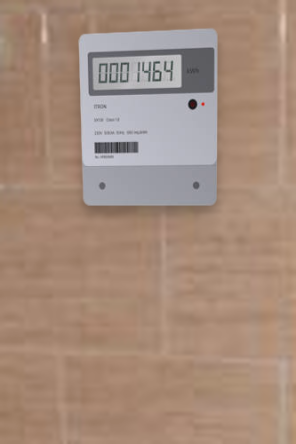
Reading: 1464; kWh
